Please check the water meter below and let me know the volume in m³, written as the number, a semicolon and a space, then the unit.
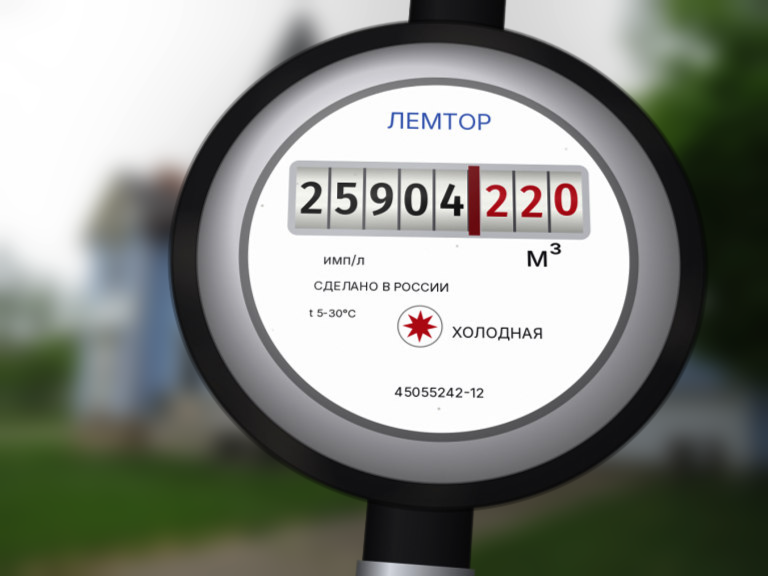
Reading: 25904.220; m³
